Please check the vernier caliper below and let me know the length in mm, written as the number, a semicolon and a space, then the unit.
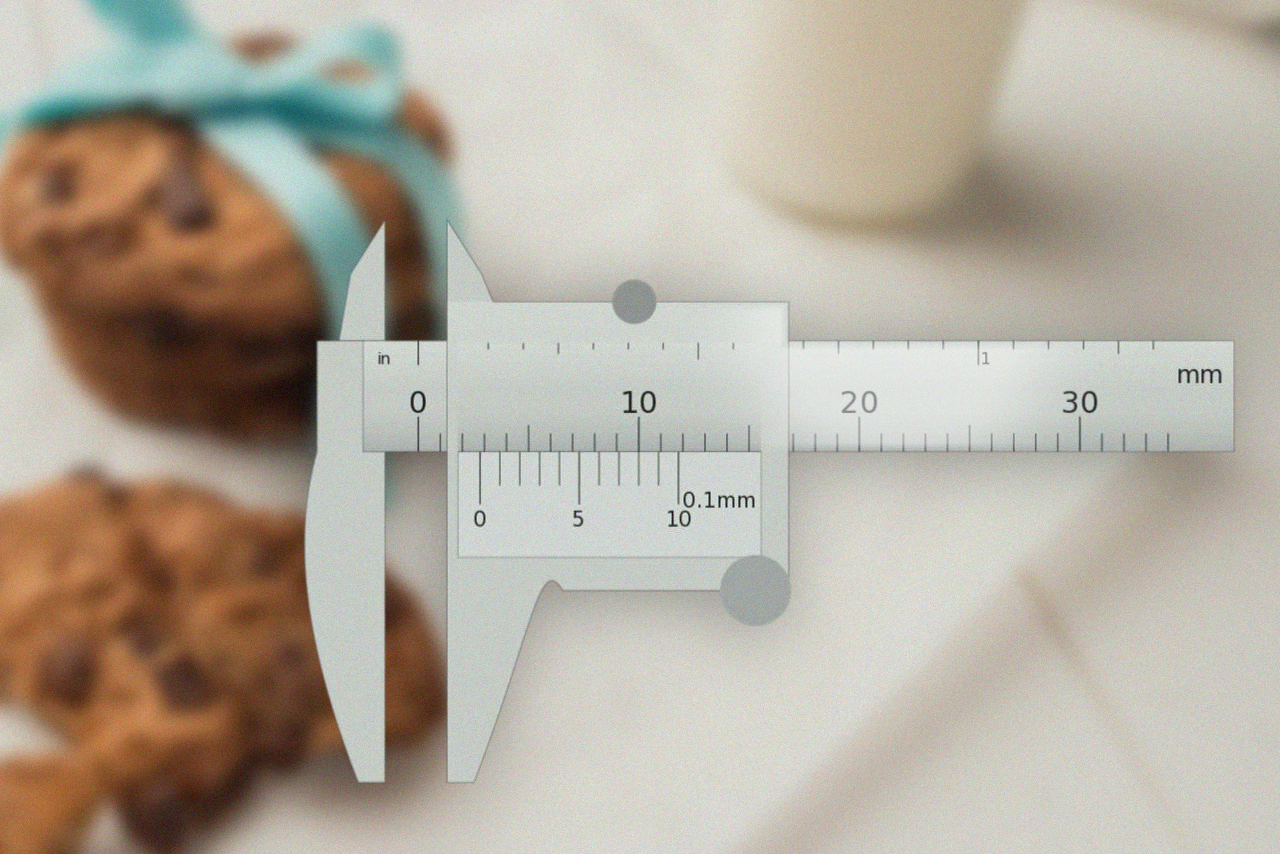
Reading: 2.8; mm
